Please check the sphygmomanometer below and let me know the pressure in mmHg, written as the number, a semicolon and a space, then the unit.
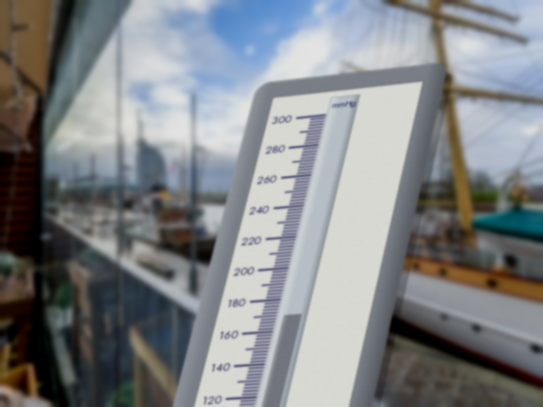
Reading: 170; mmHg
